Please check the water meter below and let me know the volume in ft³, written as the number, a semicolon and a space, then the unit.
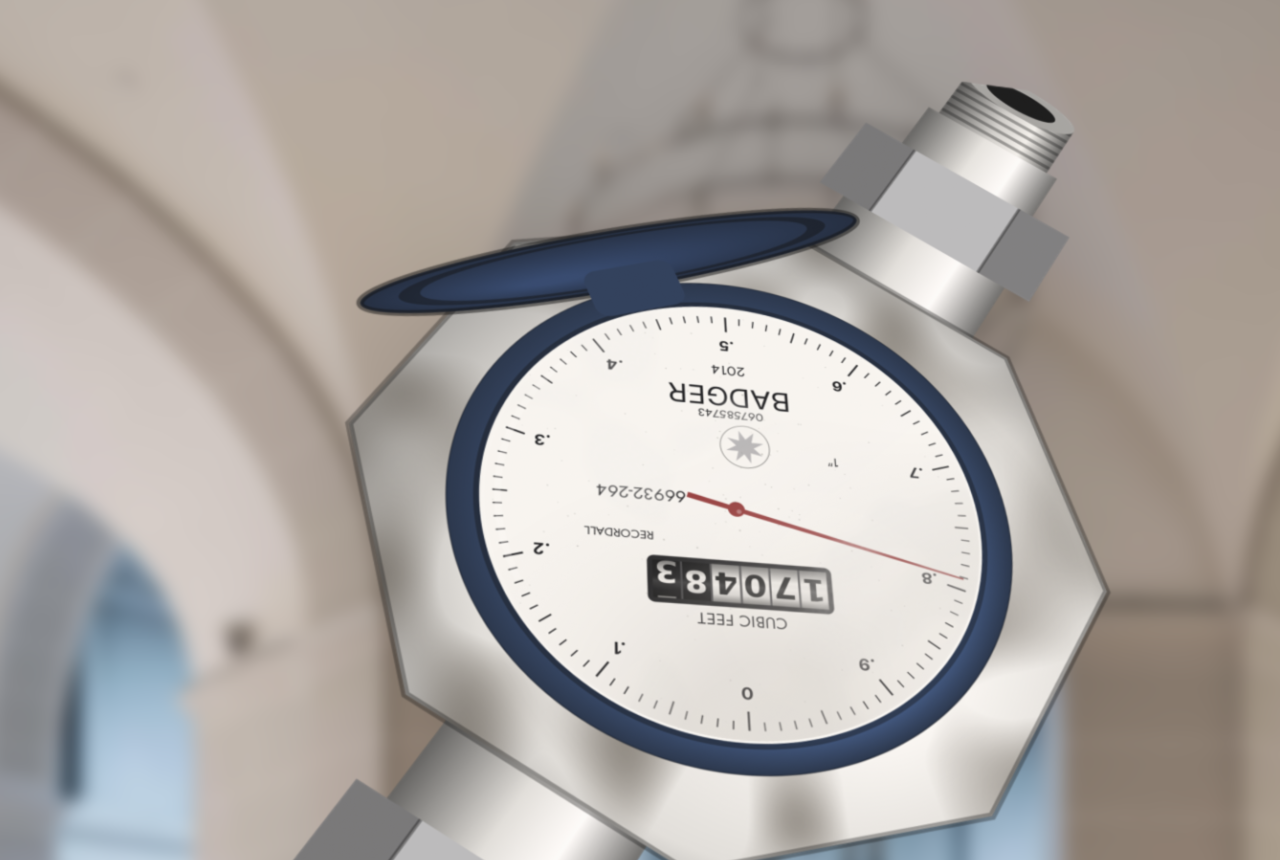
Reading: 170482.79; ft³
